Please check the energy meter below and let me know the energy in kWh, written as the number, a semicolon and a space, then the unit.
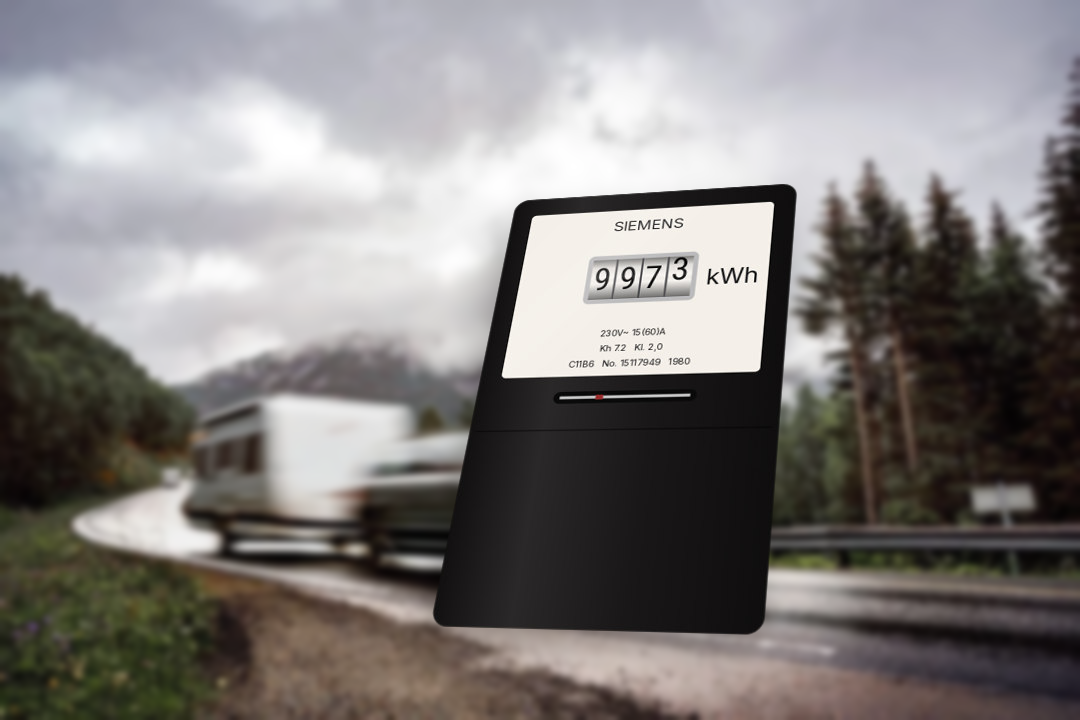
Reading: 9973; kWh
